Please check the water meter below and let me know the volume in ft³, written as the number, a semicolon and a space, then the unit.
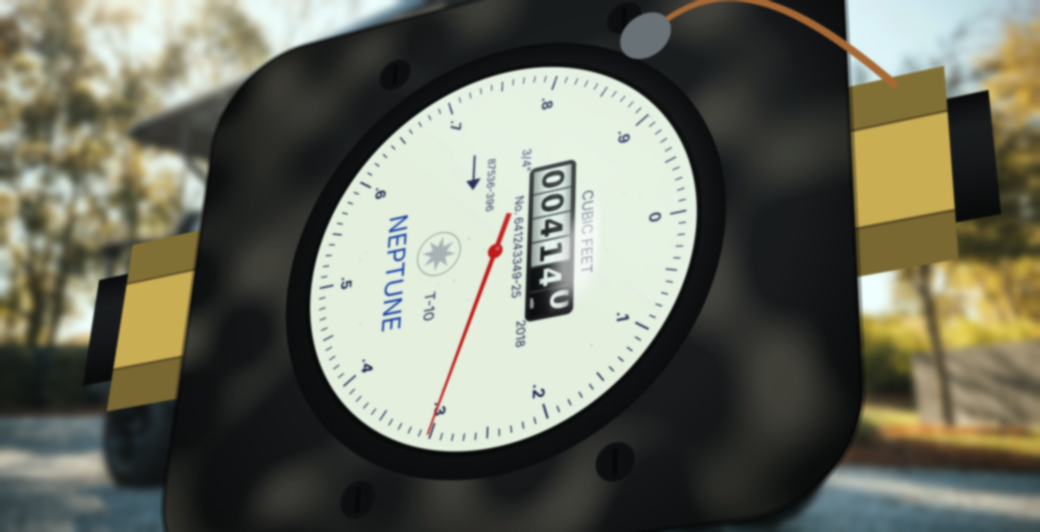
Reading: 4140.30; ft³
